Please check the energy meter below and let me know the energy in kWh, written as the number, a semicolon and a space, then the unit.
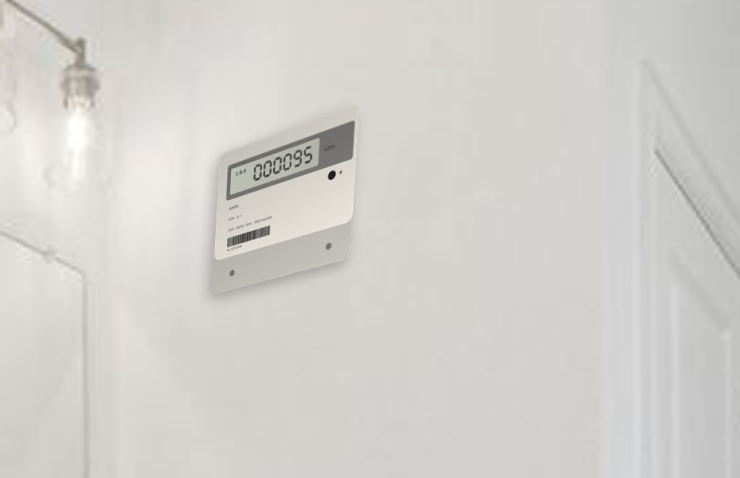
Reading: 95; kWh
